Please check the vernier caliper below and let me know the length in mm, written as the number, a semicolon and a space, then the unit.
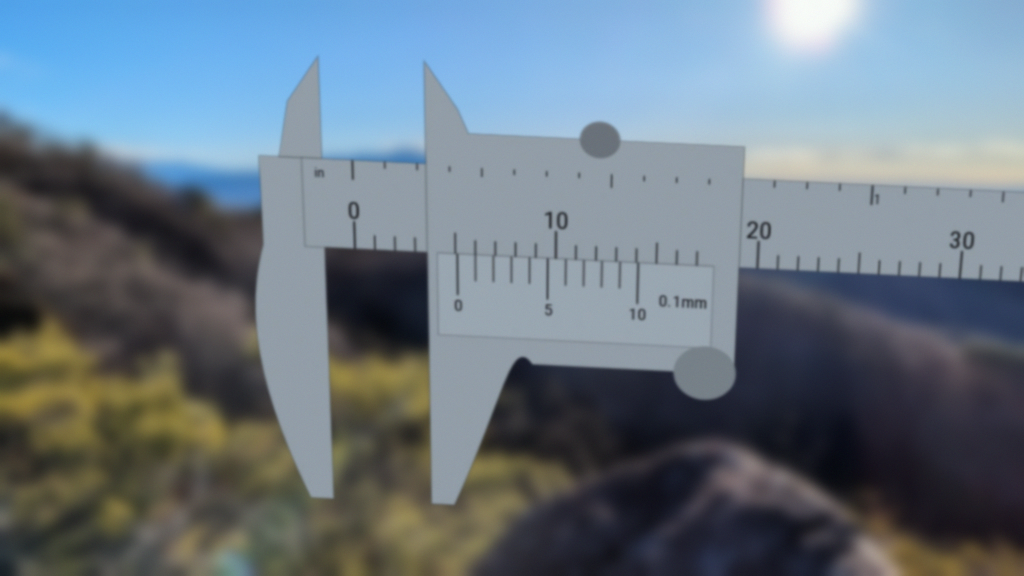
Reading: 5.1; mm
